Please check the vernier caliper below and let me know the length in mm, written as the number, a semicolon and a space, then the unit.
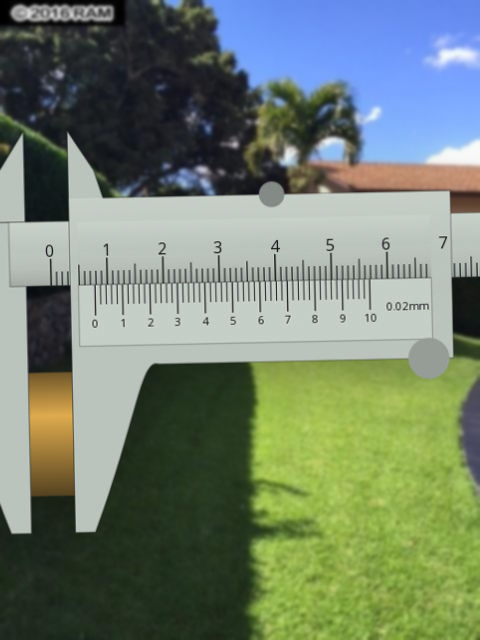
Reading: 7.8; mm
